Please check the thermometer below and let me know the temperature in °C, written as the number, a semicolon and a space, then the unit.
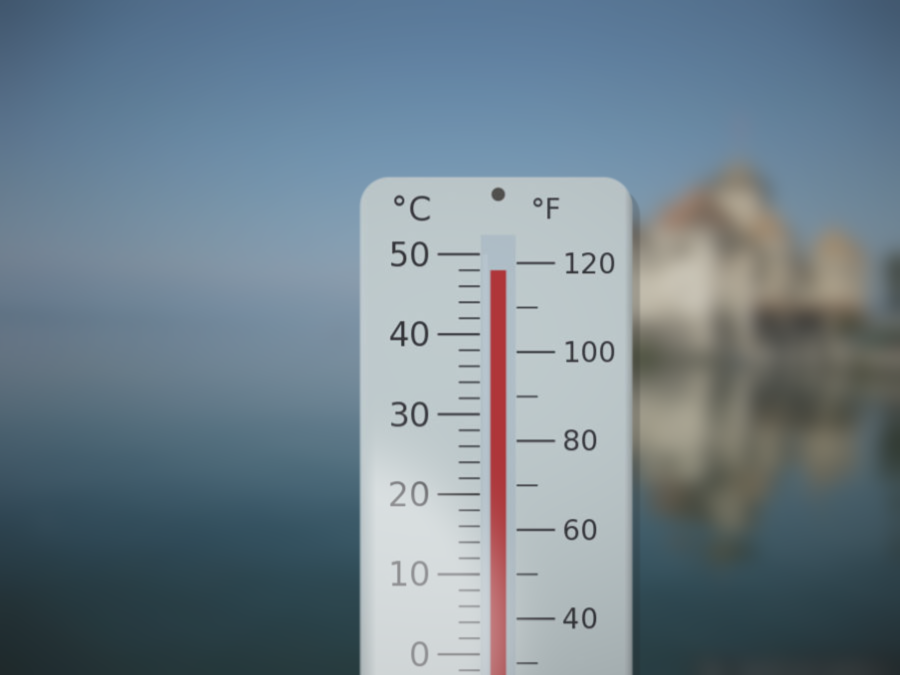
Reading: 48; °C
